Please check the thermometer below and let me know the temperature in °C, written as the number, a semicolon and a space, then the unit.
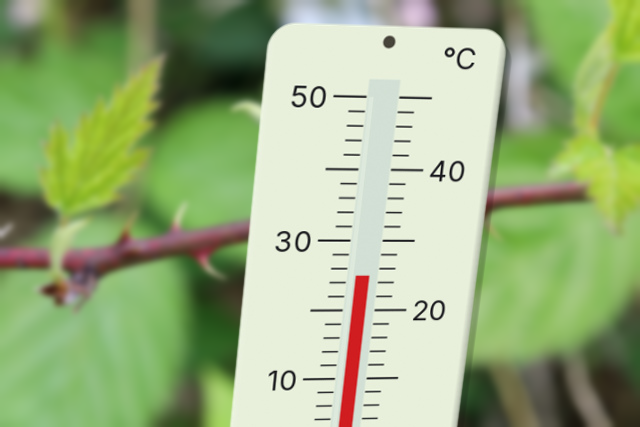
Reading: 25; °C
